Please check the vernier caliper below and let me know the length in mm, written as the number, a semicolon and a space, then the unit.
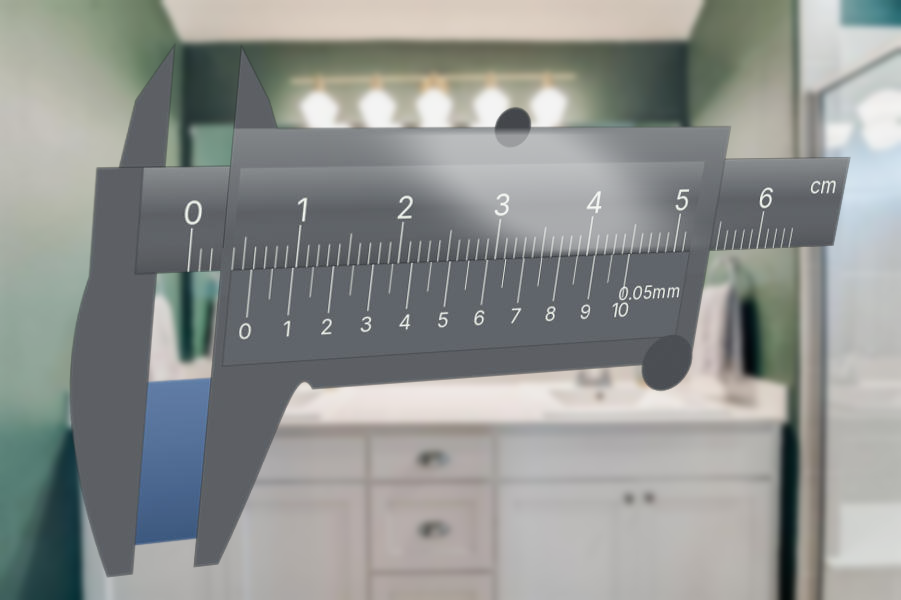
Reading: 5.8; mm
